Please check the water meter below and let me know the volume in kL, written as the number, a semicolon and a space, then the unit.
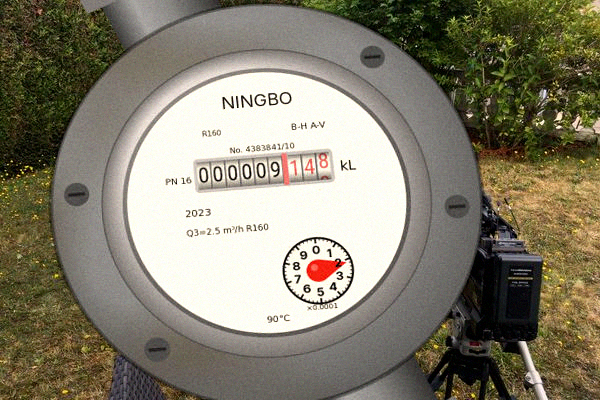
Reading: 9.1482; kL
